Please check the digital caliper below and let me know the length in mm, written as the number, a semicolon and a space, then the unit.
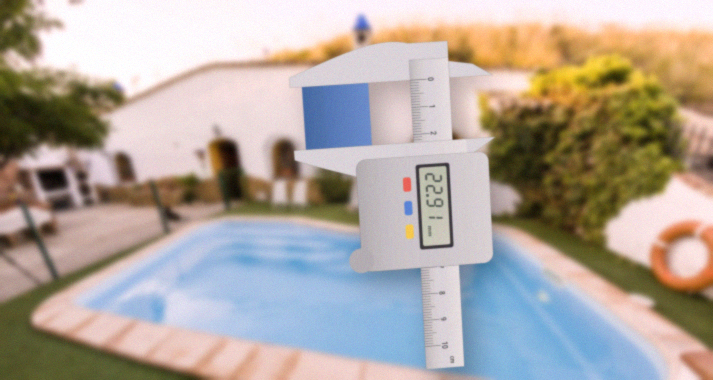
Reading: 22.91; mm
